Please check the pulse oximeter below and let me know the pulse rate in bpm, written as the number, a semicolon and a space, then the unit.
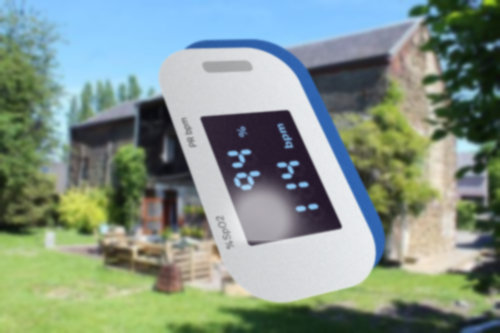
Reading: 114; bpm
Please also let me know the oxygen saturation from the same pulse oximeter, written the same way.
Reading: 94; %
